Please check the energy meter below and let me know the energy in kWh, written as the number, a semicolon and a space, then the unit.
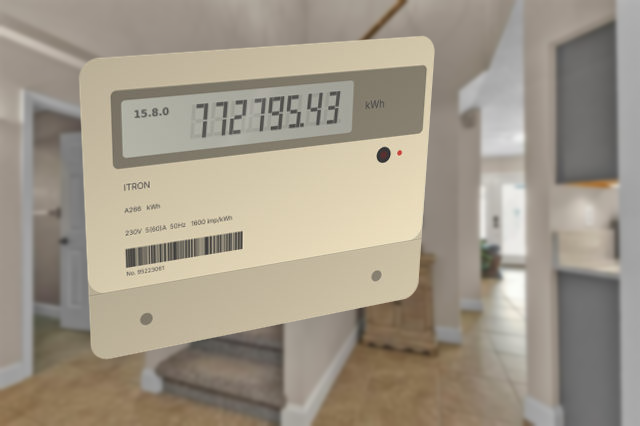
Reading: 772795.43; kWh
